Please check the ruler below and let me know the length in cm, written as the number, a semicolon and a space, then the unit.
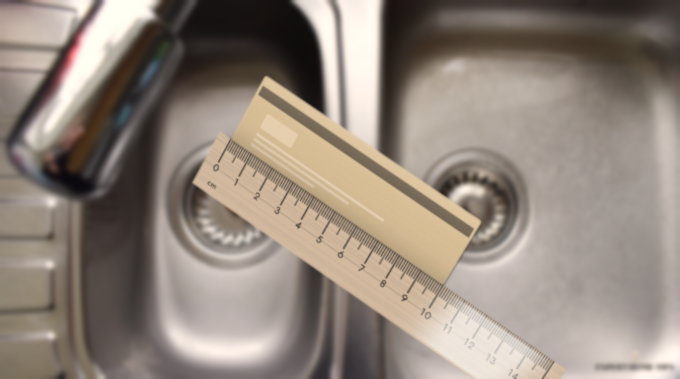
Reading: 10; cm
